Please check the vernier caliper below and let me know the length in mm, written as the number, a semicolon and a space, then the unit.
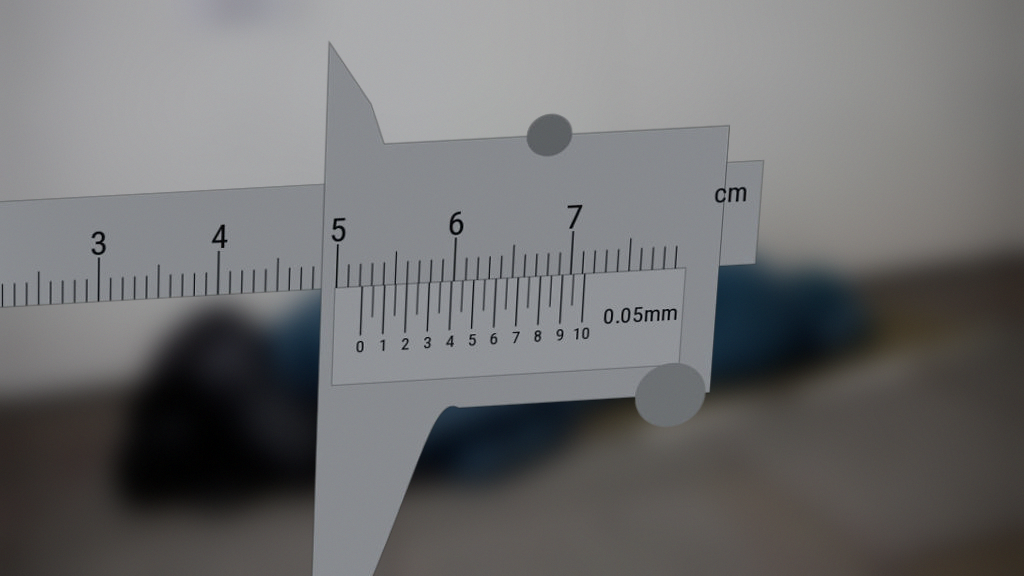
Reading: 52.2; mm
